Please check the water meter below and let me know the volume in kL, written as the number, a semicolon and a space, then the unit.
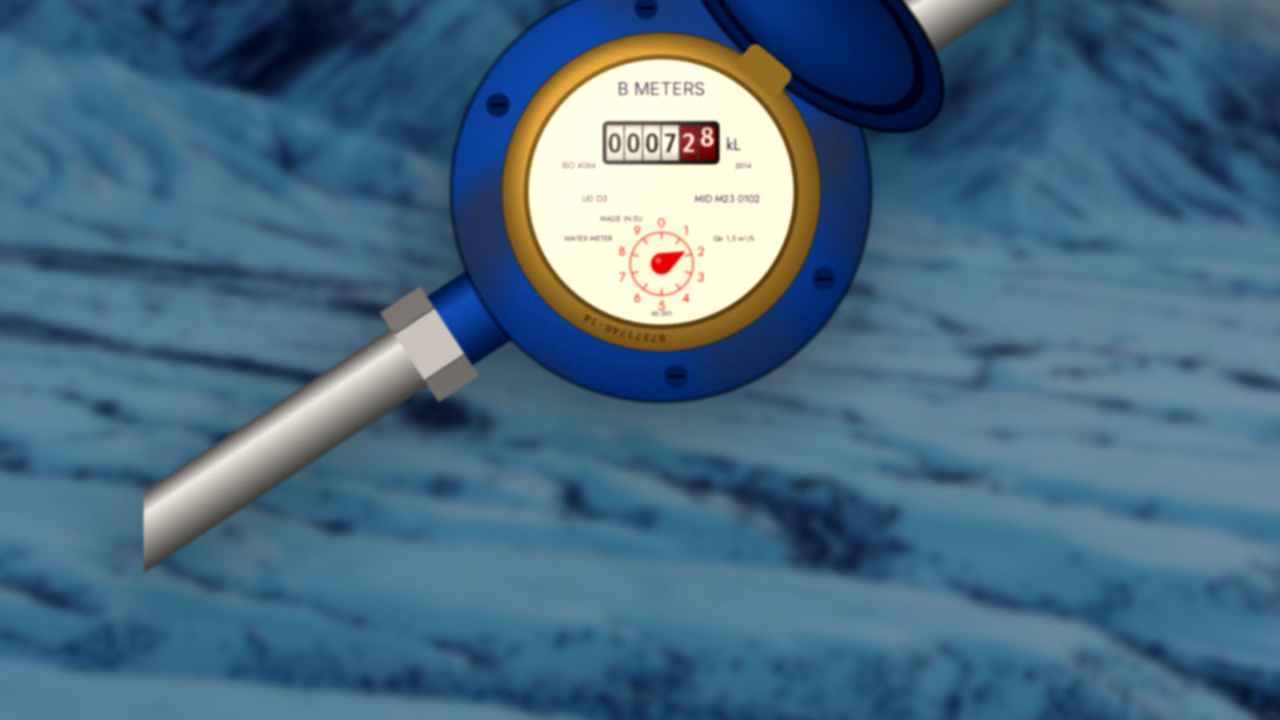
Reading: 7.281; kL
